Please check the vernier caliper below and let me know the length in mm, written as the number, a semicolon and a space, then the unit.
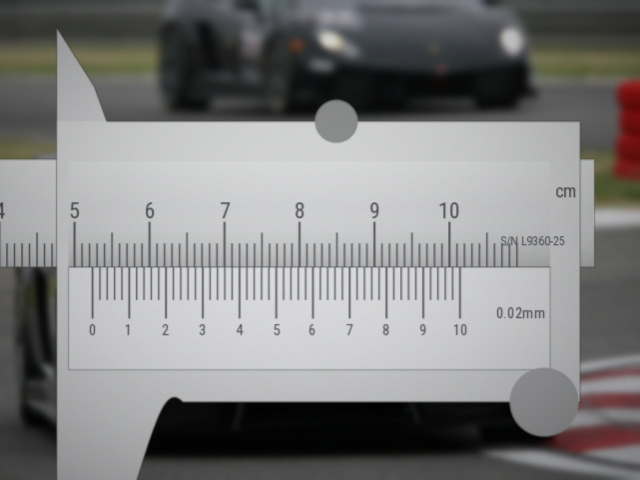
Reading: 52.4; mm
